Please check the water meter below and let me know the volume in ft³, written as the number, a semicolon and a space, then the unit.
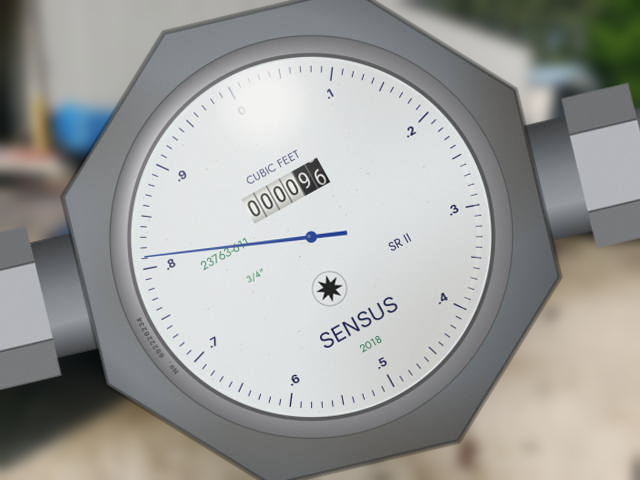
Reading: 95.81; ft³
